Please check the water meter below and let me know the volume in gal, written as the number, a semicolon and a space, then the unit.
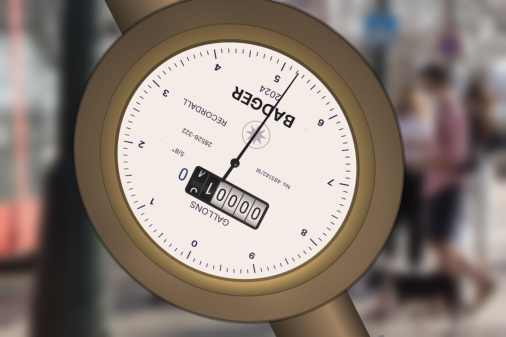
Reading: 135.2; gal
